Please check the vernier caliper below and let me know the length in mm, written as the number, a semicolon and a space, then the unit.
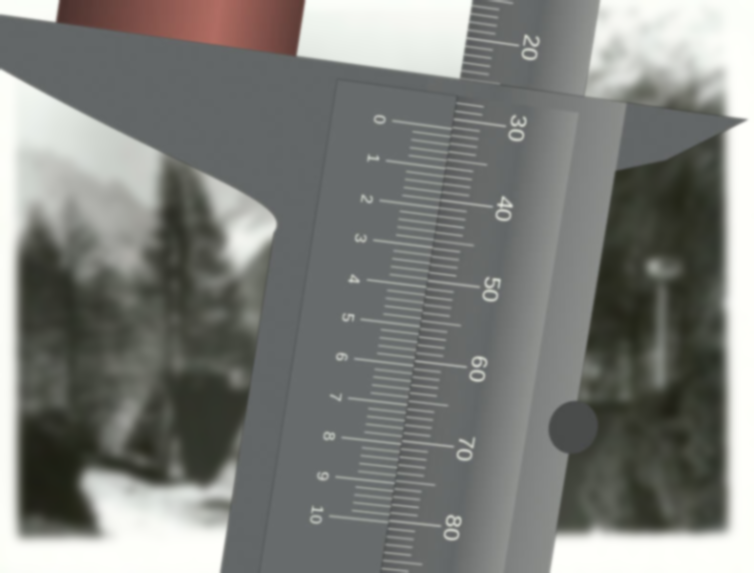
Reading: 31.2; mm
